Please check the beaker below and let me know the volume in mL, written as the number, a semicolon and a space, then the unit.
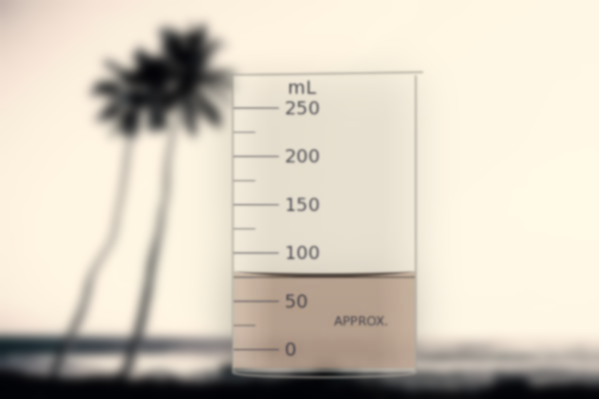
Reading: 75; mL
